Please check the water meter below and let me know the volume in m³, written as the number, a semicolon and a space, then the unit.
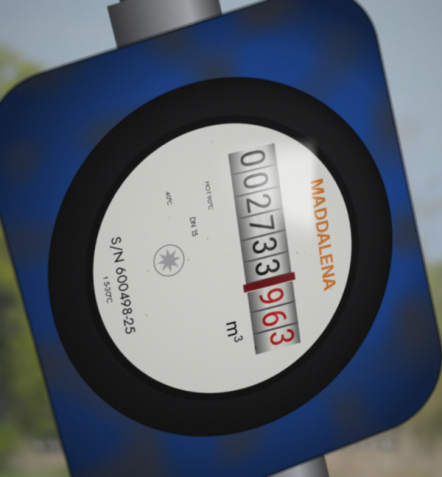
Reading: 2733.963; m³
